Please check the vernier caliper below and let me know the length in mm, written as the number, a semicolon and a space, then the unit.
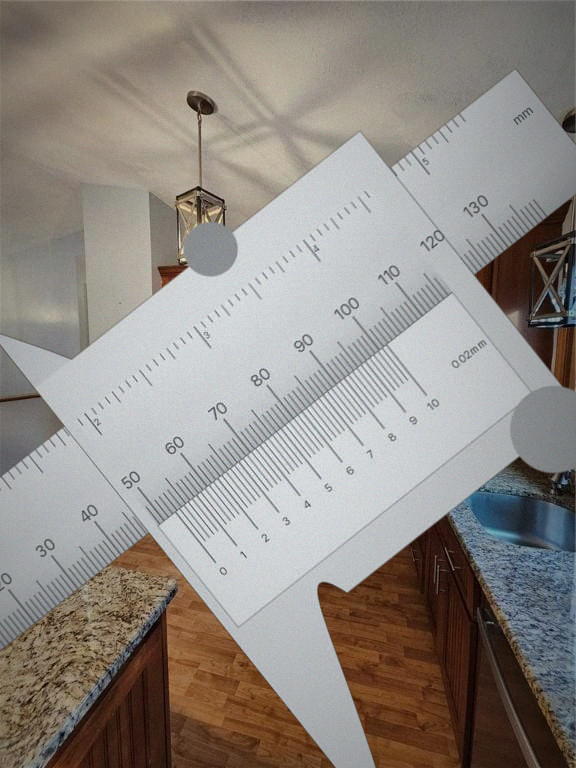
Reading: 52.6; mm
